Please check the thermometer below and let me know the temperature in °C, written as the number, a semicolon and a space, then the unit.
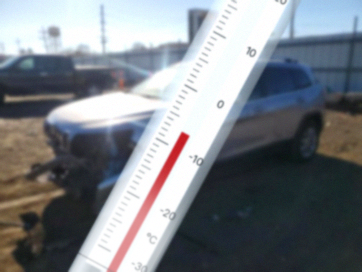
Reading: -7; °C
